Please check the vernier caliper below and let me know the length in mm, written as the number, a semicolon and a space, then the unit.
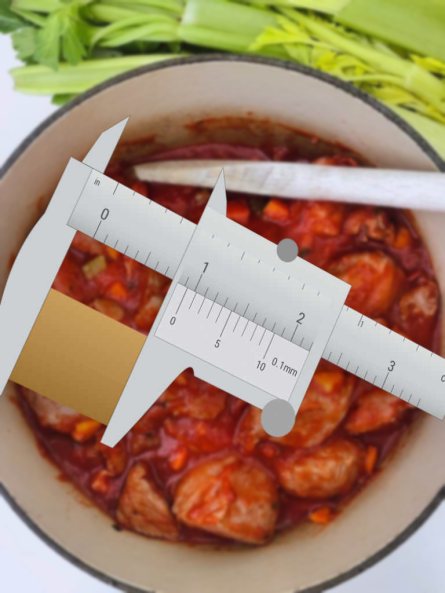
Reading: 9.3; mm
